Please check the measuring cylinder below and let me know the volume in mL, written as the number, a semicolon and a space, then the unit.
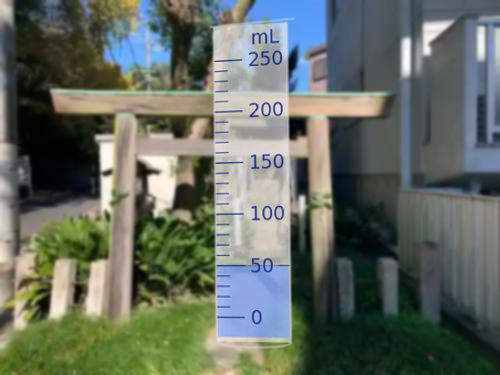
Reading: 50; mL
